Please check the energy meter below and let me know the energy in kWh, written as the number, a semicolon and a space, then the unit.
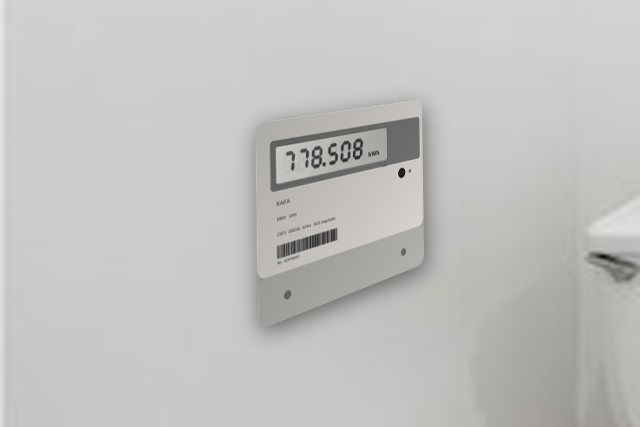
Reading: 778.508; kWh
